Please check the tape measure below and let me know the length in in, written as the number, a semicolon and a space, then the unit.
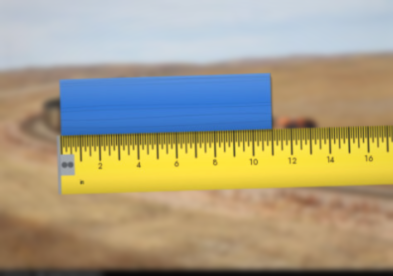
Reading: 11; in
